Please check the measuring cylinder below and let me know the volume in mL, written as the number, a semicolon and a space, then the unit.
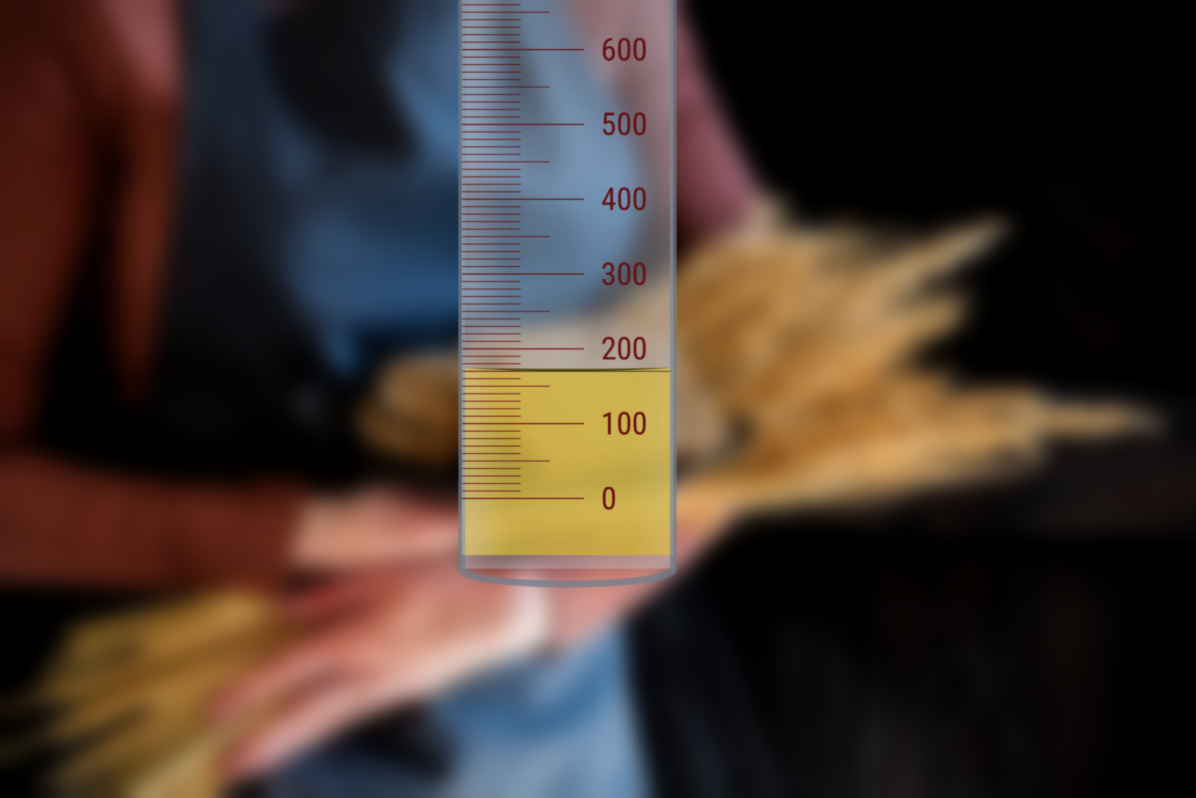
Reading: 170; mL
